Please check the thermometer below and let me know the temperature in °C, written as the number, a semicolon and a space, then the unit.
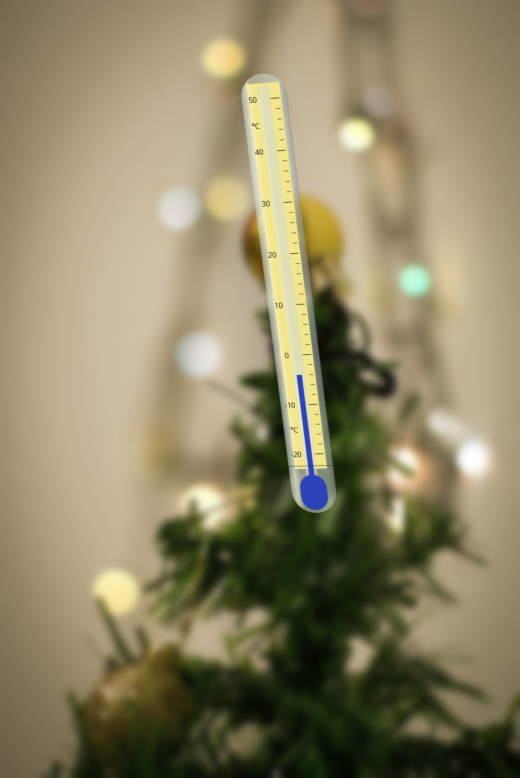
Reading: -4; °C
